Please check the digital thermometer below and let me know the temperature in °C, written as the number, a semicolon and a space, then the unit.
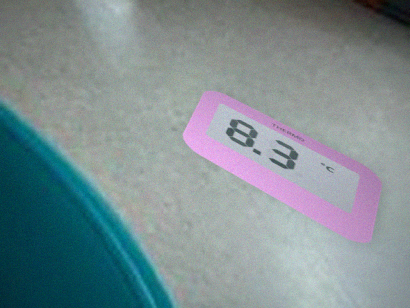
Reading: 8.3; °C
